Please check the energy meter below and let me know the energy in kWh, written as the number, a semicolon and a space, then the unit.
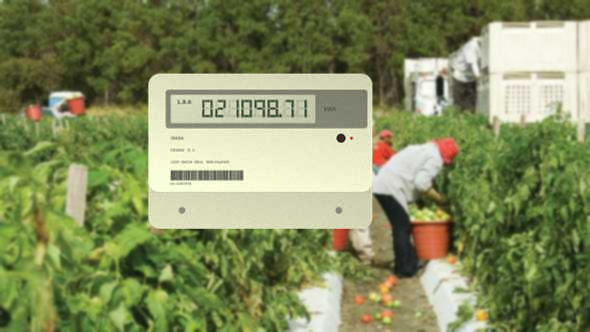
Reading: 21098.71; kWh
